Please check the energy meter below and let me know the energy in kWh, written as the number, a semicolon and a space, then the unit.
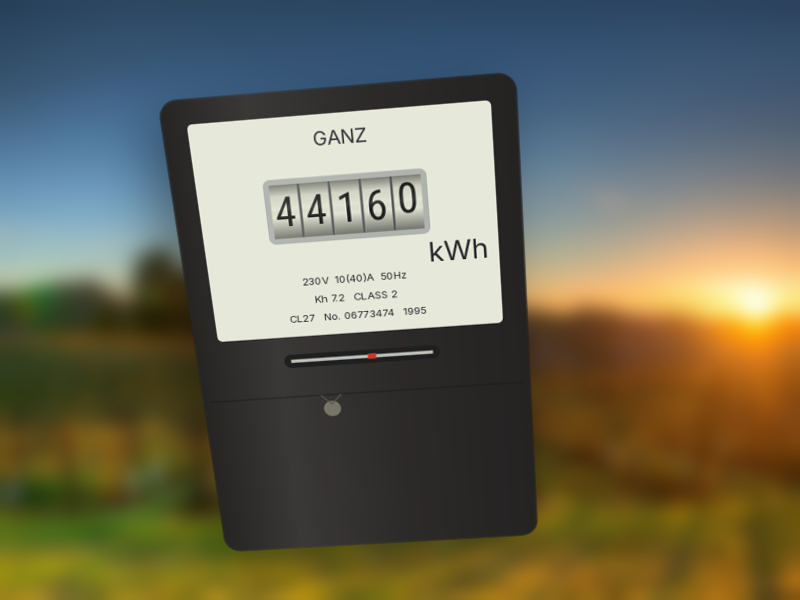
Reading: 44160; kWh
